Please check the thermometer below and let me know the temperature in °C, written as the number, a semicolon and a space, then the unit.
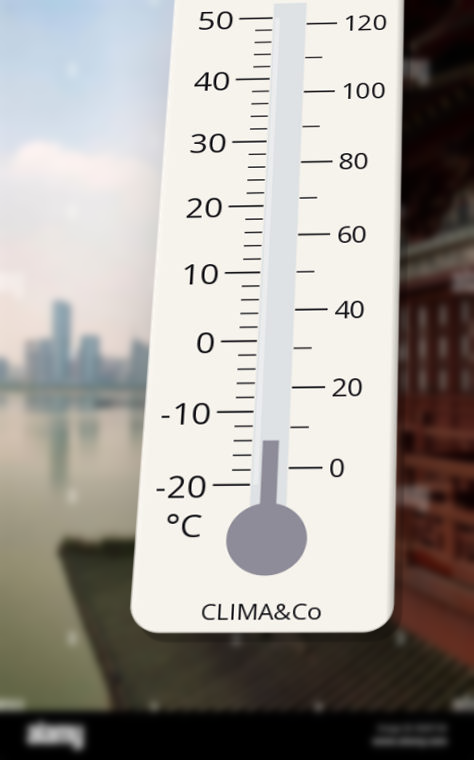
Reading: -14; °C
